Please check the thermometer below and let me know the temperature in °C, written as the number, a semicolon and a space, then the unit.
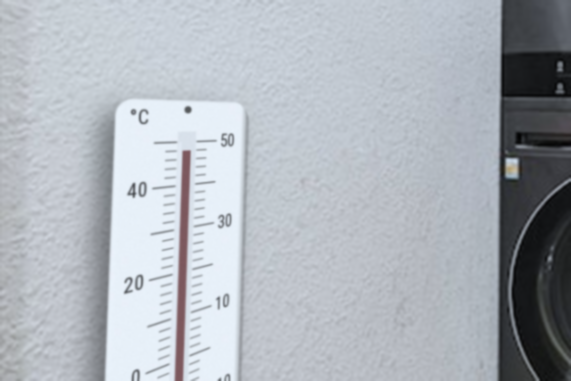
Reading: 48; °C
